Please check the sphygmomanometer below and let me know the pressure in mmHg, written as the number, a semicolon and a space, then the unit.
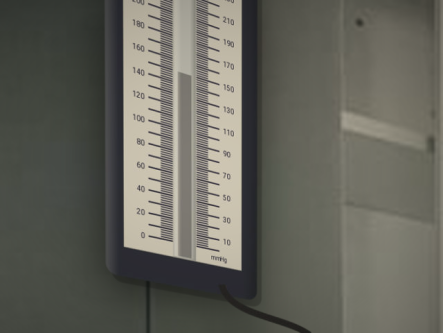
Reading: 150; mmHg
